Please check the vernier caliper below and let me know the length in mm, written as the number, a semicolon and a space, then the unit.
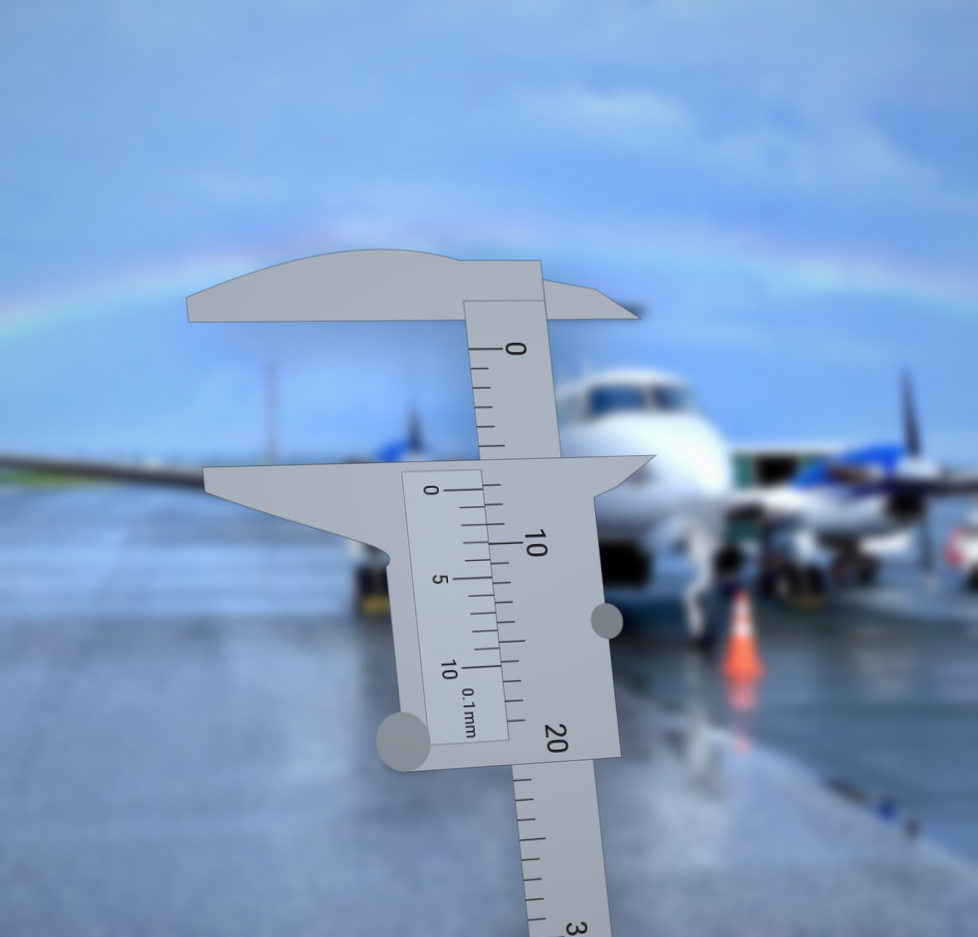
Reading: 7.2; mm
